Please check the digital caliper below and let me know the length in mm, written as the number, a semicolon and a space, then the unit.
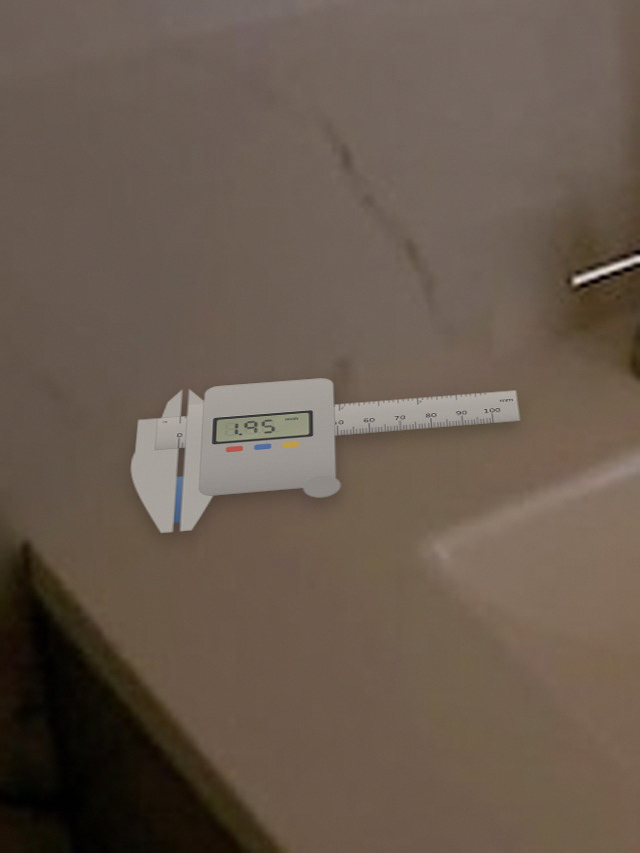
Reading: 1.95; mm
